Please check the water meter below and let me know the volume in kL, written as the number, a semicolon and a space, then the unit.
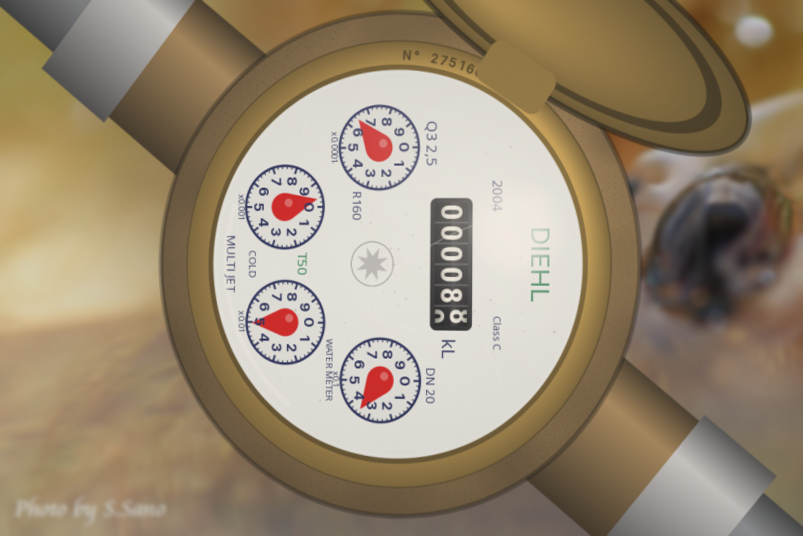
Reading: 88.3496; kL
